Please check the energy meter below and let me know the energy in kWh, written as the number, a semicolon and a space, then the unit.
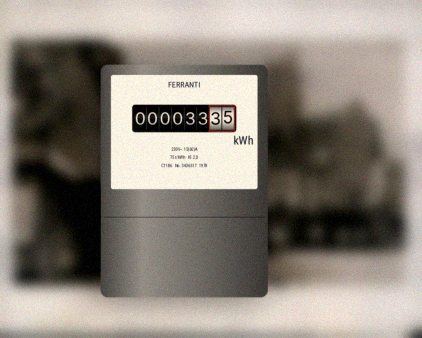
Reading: 33.35; kWh
